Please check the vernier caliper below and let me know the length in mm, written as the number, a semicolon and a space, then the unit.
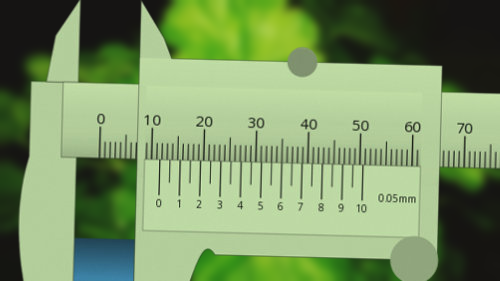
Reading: 11.6; mm
